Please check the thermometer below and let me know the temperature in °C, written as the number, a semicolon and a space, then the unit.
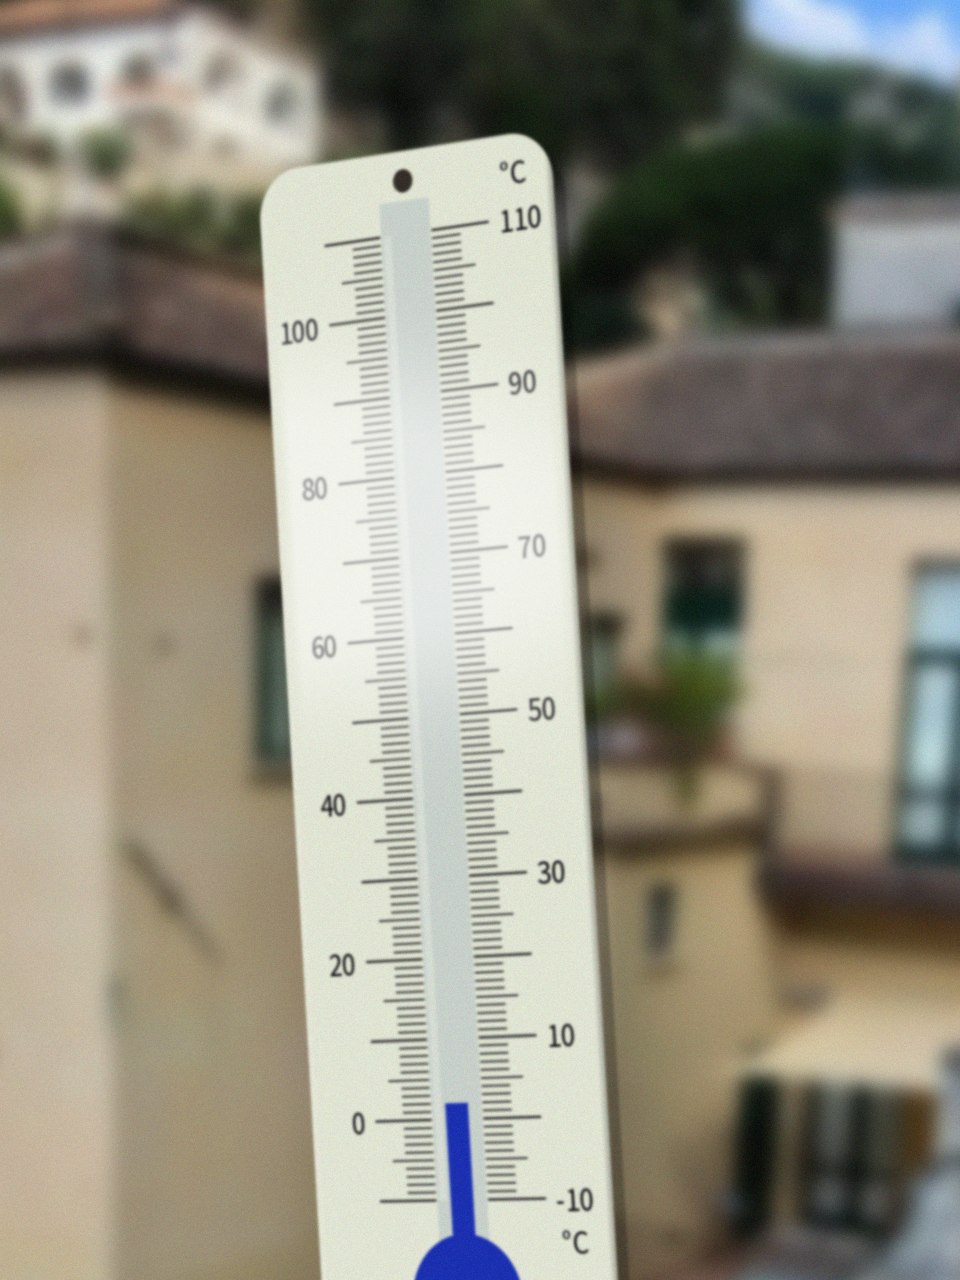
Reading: 2; °C
